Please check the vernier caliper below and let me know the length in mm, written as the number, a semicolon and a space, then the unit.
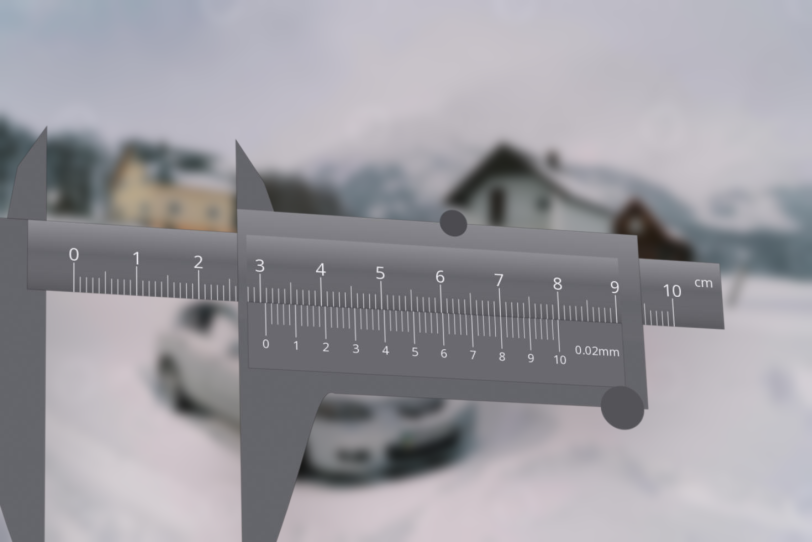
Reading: 30.8; mm
